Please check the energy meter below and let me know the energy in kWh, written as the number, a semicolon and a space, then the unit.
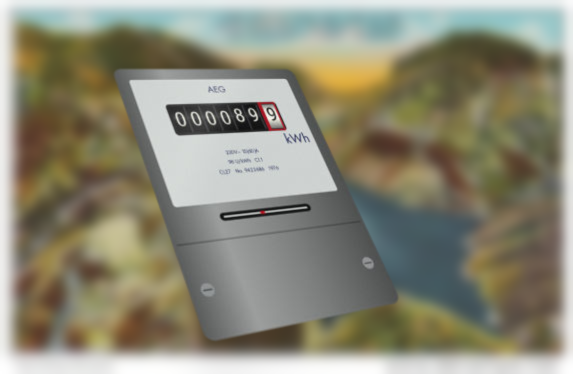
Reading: 89.9; kWh
